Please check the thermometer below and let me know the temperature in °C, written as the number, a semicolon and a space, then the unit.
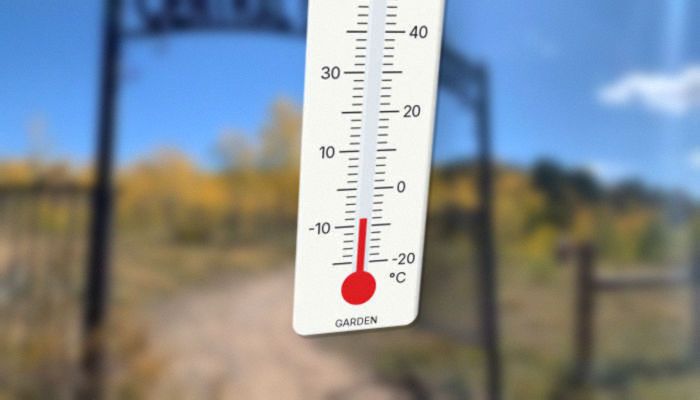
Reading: -8; °C
